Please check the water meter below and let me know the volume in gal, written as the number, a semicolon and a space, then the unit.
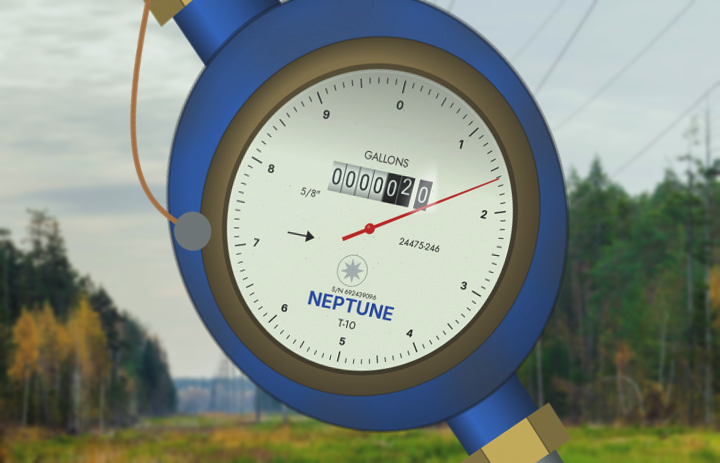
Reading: 21.6; gal
